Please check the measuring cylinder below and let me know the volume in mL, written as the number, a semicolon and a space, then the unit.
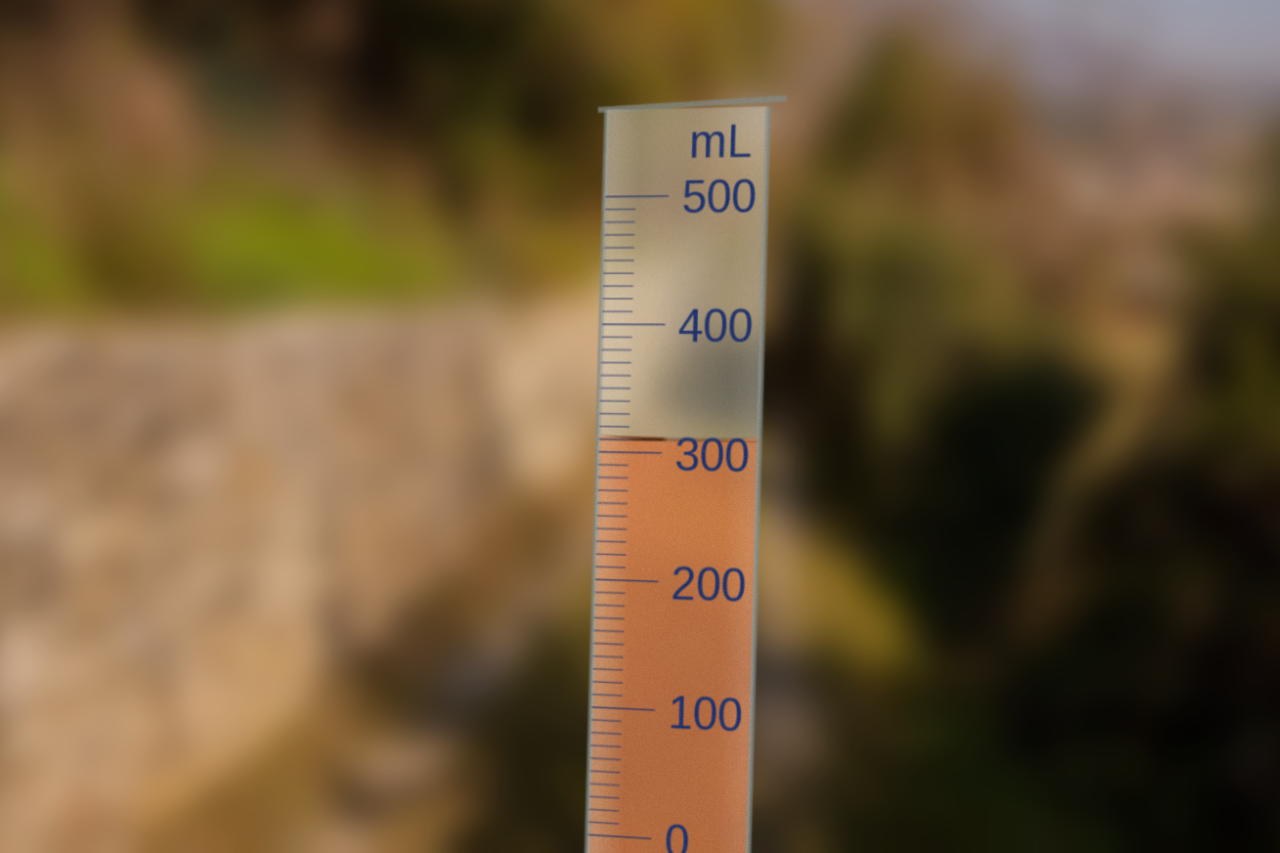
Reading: 310; mL
